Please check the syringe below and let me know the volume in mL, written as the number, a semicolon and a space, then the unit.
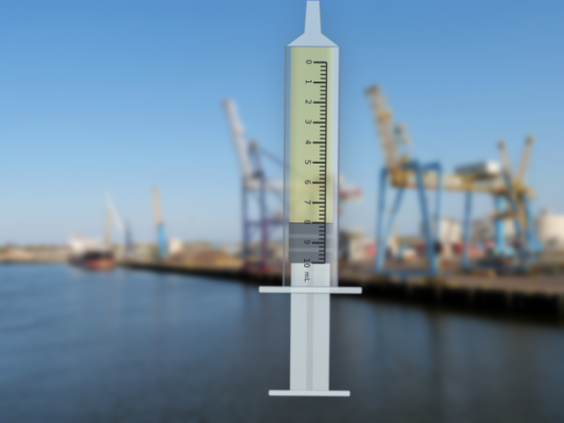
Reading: 8; mL
